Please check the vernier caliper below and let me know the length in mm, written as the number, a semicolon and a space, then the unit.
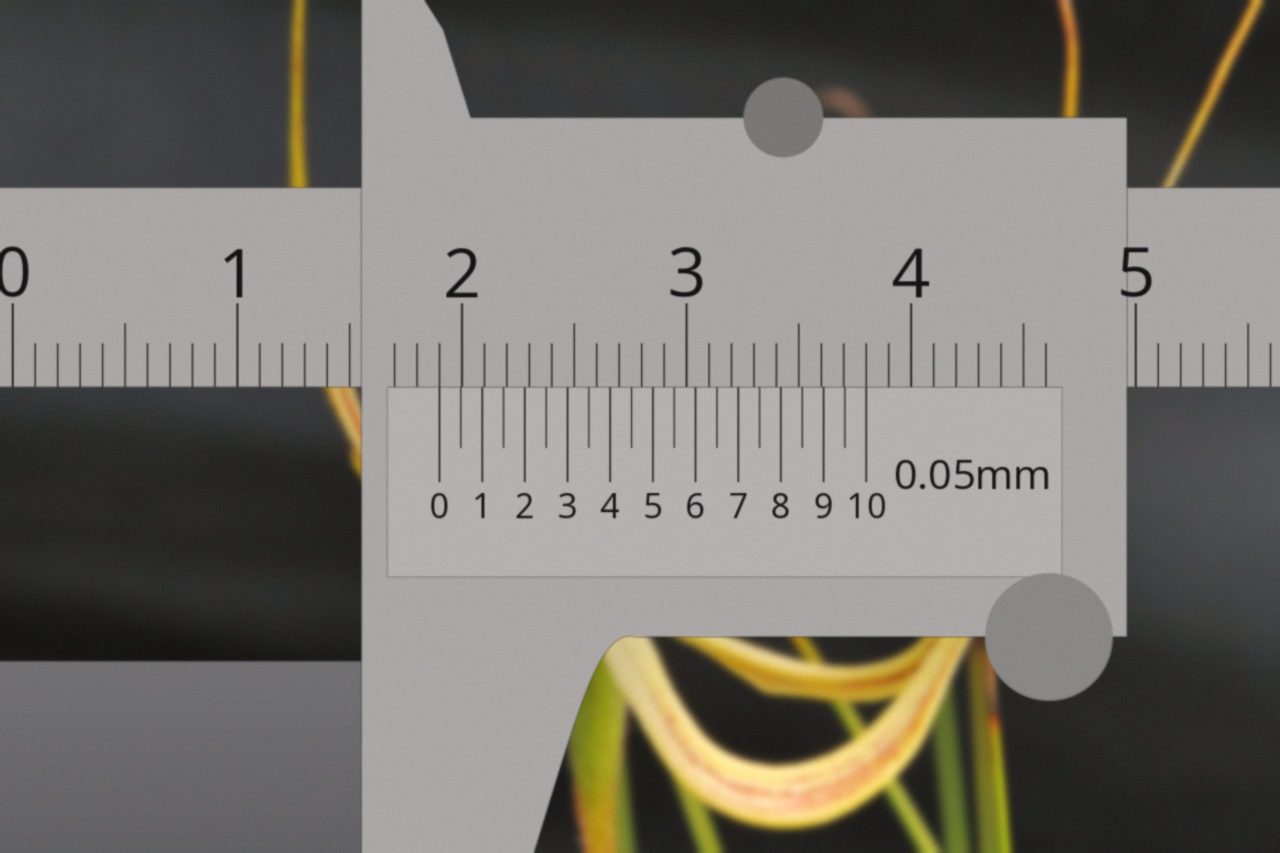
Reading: 19.0; mm
